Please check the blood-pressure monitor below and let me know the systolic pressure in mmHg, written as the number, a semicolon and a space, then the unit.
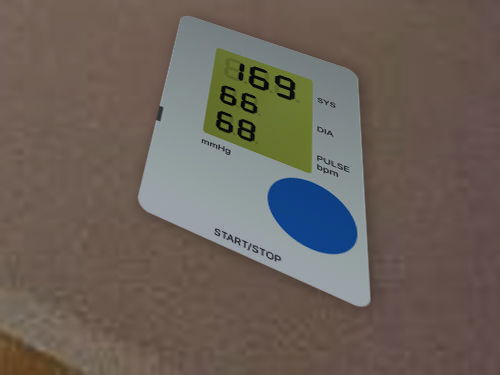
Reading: 169; mmHg
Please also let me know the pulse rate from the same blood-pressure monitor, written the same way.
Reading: 68; bpm
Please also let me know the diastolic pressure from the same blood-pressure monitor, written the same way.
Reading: 66; mmHg
